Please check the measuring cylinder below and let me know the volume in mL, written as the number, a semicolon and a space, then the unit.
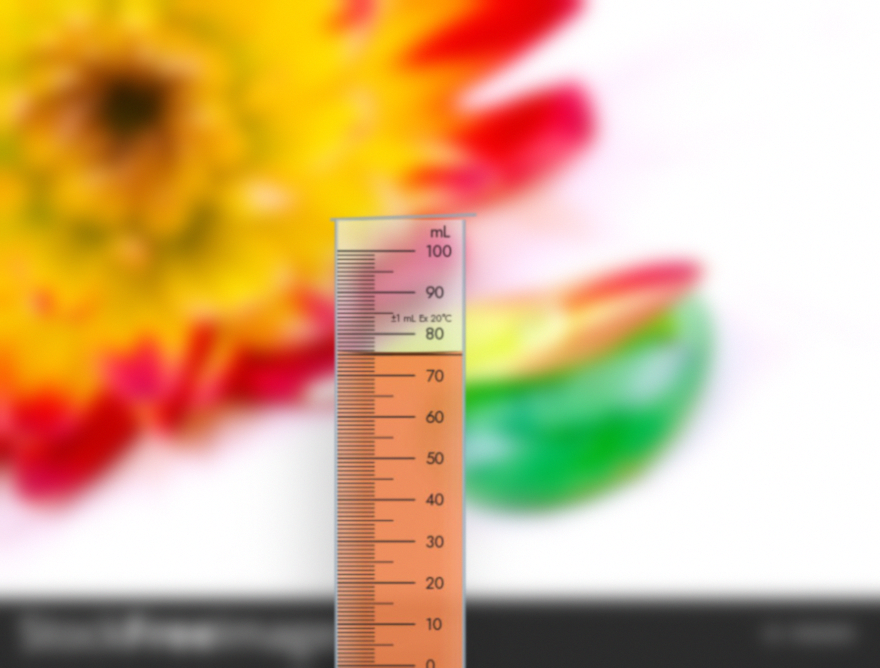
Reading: 75; mL
